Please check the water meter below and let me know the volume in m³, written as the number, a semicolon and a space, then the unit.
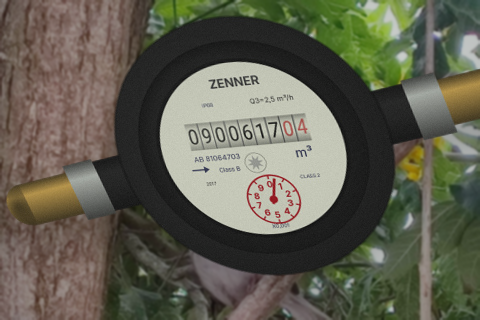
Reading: 900617.040; m³
